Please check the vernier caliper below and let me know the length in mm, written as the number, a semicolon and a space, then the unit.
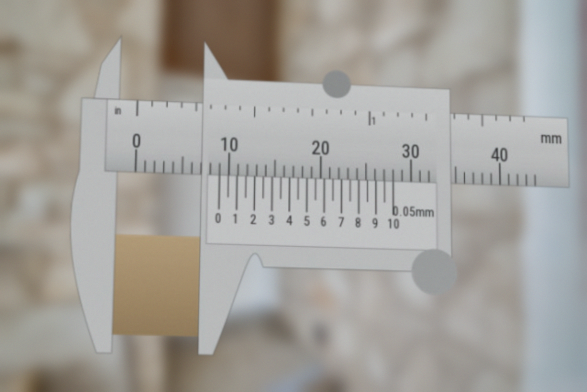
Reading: 9.0; mm
